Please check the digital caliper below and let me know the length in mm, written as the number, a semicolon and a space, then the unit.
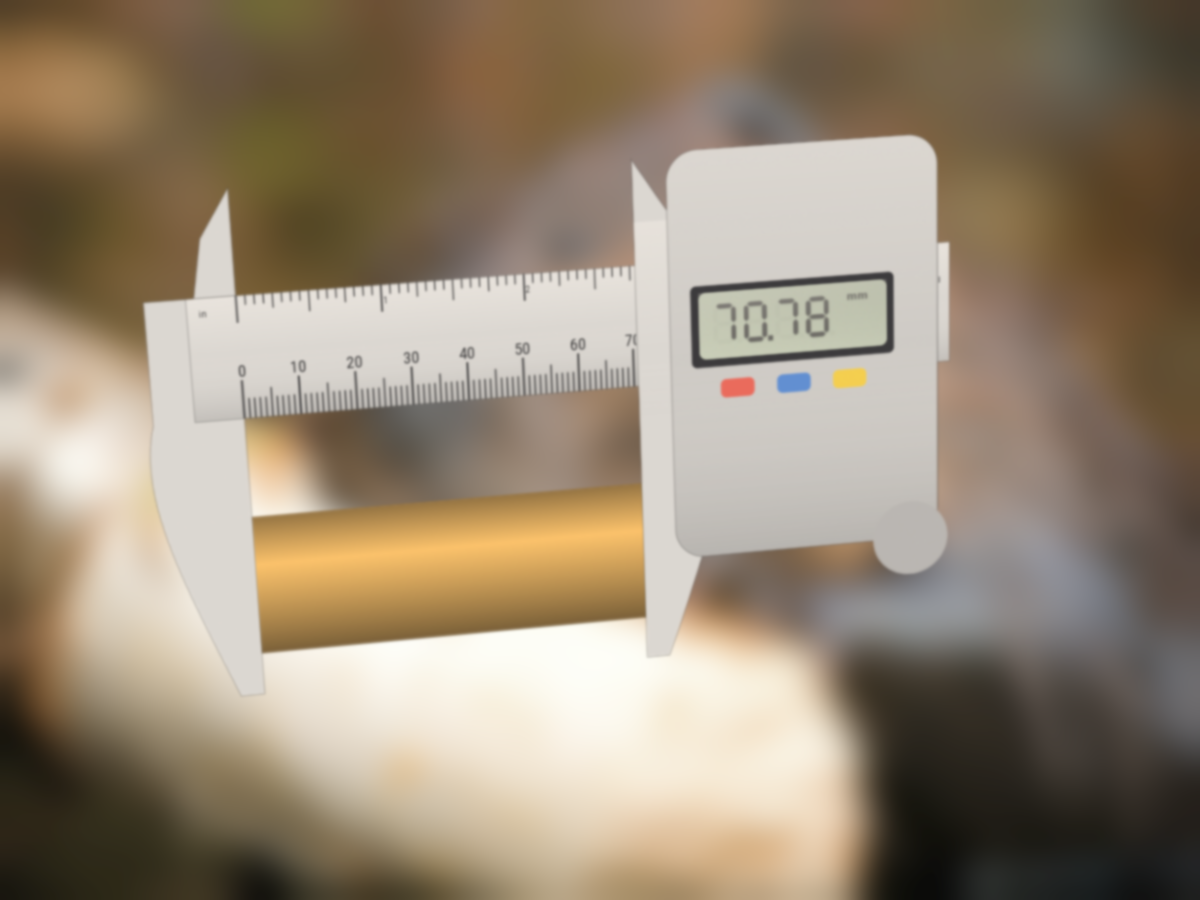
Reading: 70.78; mm
